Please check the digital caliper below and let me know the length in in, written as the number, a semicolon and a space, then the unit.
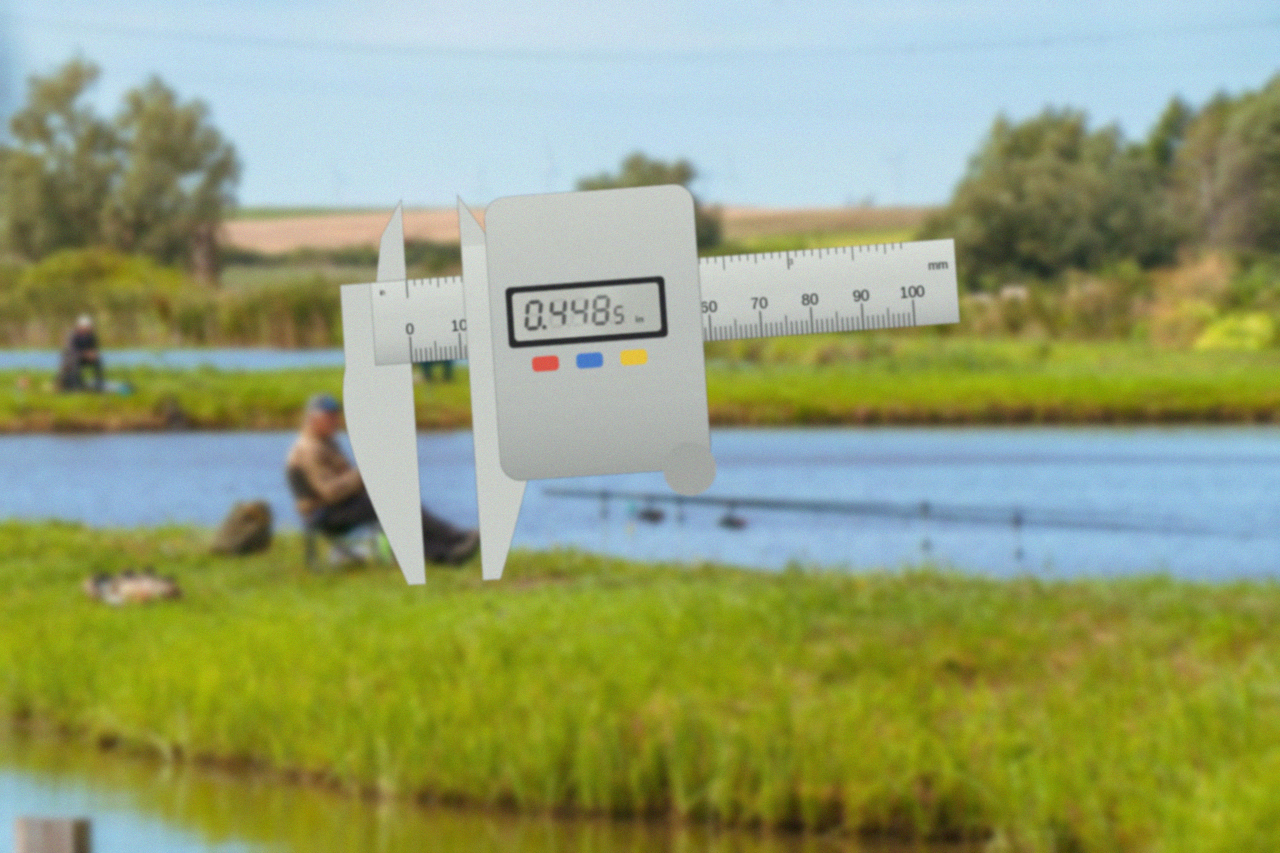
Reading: 0.4485; in
